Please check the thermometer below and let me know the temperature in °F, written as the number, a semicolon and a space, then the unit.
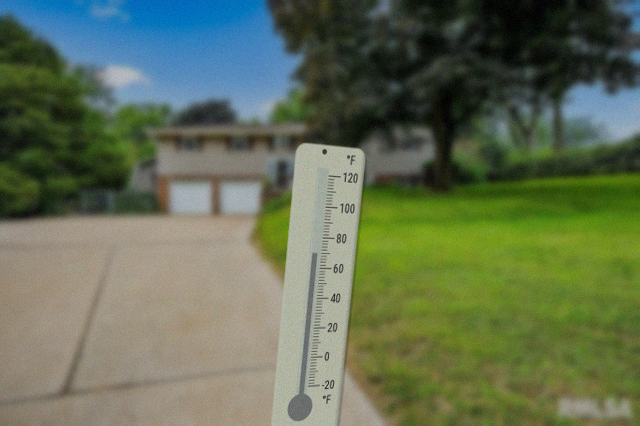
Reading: 70; °F
